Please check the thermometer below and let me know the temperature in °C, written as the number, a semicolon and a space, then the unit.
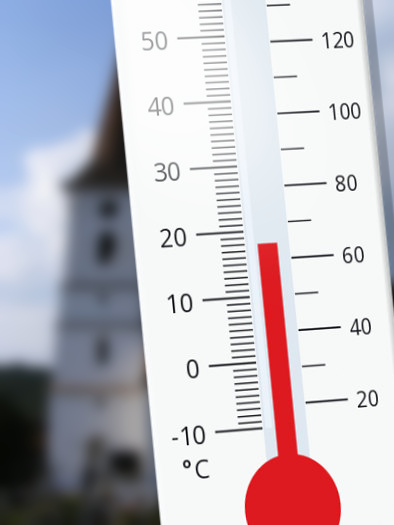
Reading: 18; °C
